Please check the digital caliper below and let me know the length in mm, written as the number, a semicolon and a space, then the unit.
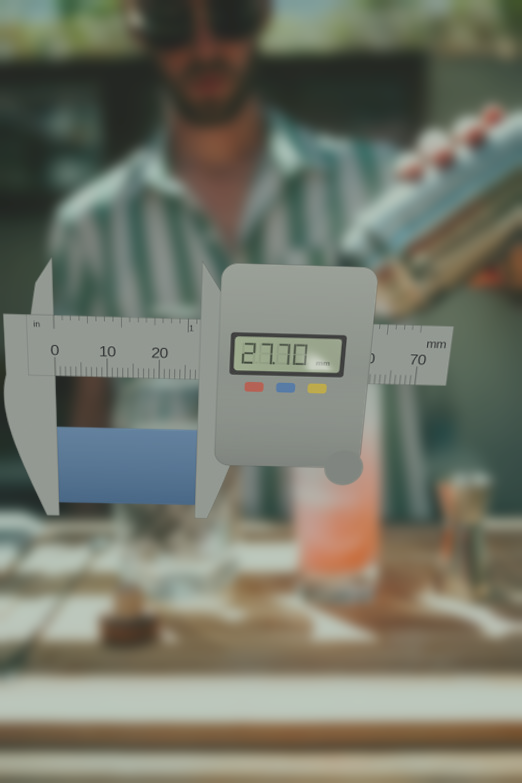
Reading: 27.70; mm
